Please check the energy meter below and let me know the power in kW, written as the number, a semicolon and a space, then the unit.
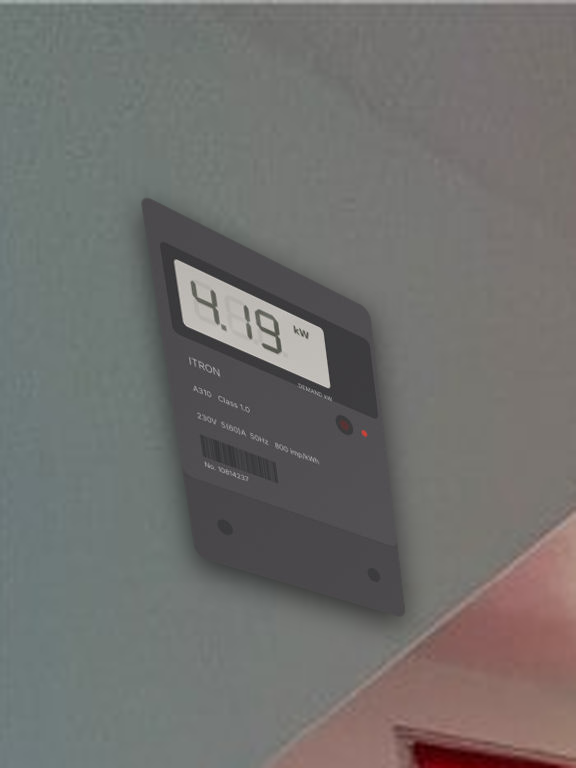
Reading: 4.19; kW
